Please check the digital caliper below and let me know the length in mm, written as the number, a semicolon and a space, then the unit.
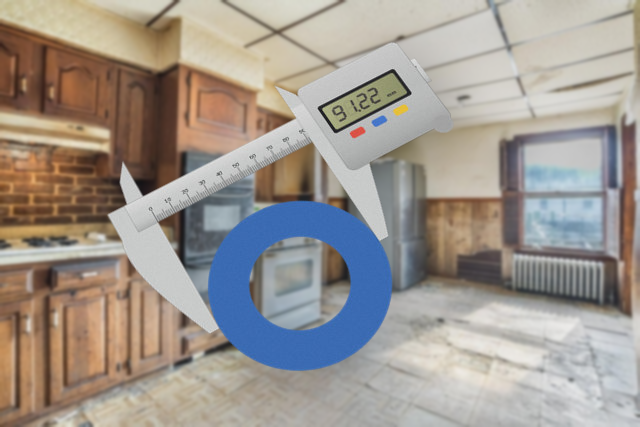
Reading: 91.22; mm
